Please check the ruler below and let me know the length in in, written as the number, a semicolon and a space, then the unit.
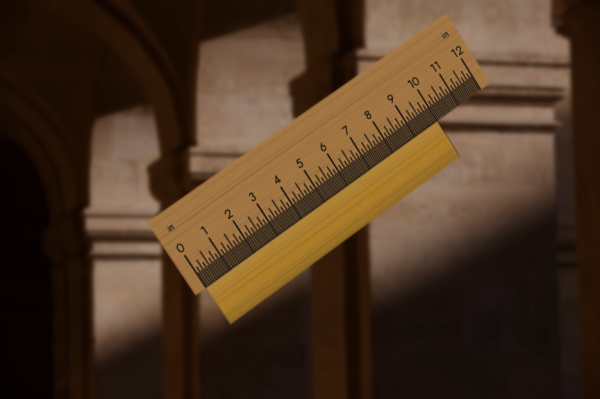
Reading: 10; in
